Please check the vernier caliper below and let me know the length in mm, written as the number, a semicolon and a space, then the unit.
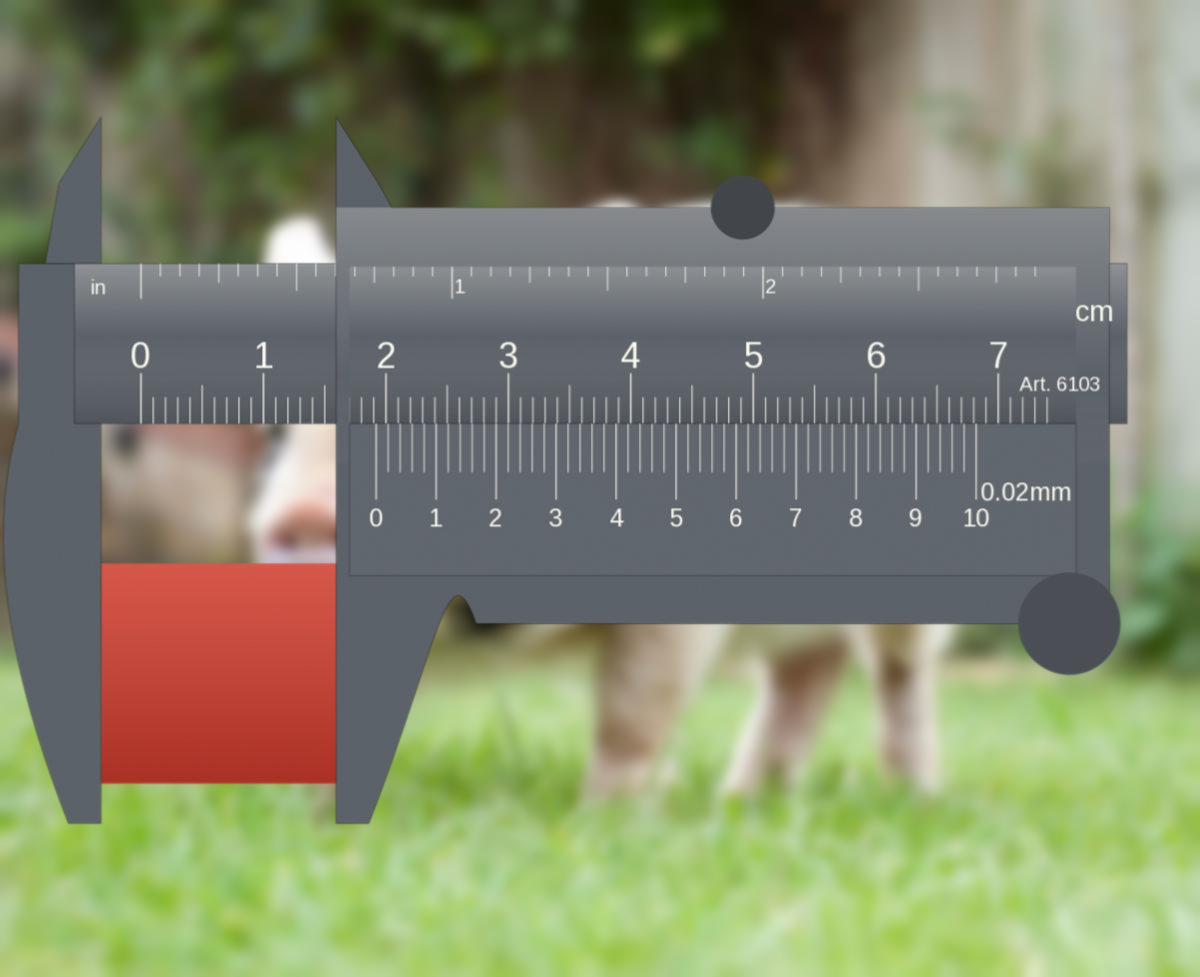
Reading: 19.2; mm
